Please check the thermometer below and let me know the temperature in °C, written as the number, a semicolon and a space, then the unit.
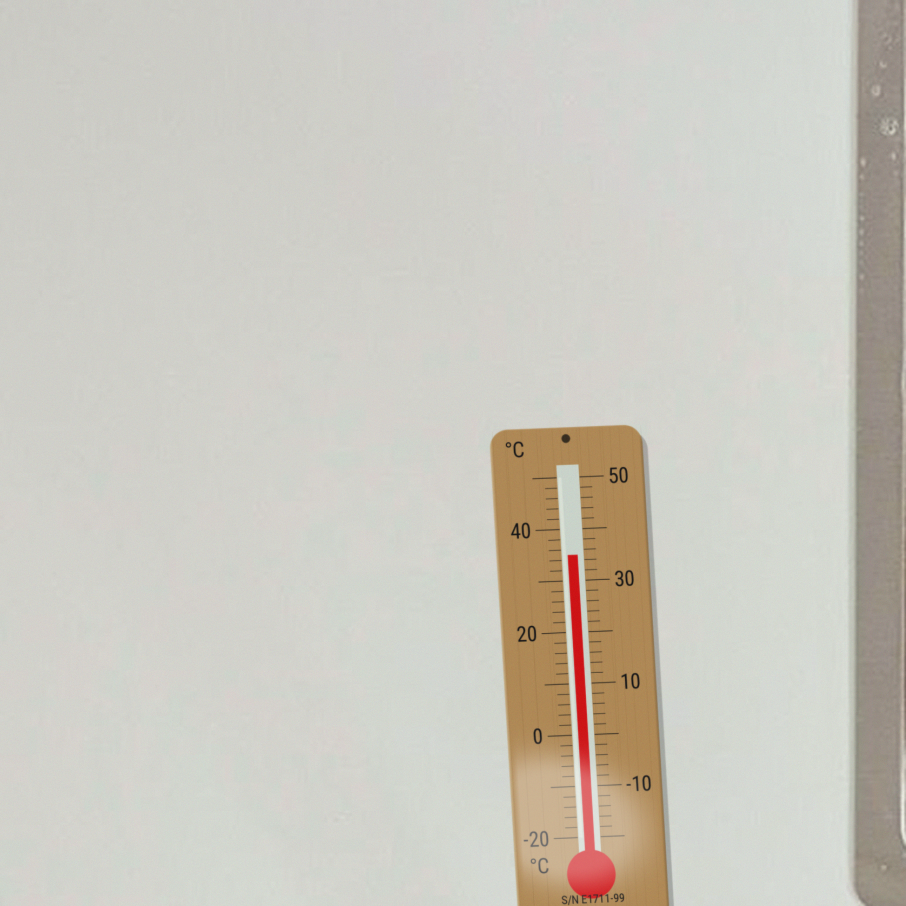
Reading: 35; °C
